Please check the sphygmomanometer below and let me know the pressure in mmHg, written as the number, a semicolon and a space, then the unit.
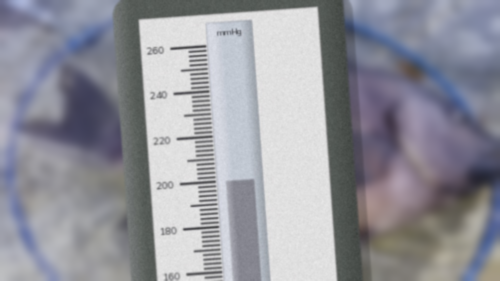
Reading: 200; mmHg
